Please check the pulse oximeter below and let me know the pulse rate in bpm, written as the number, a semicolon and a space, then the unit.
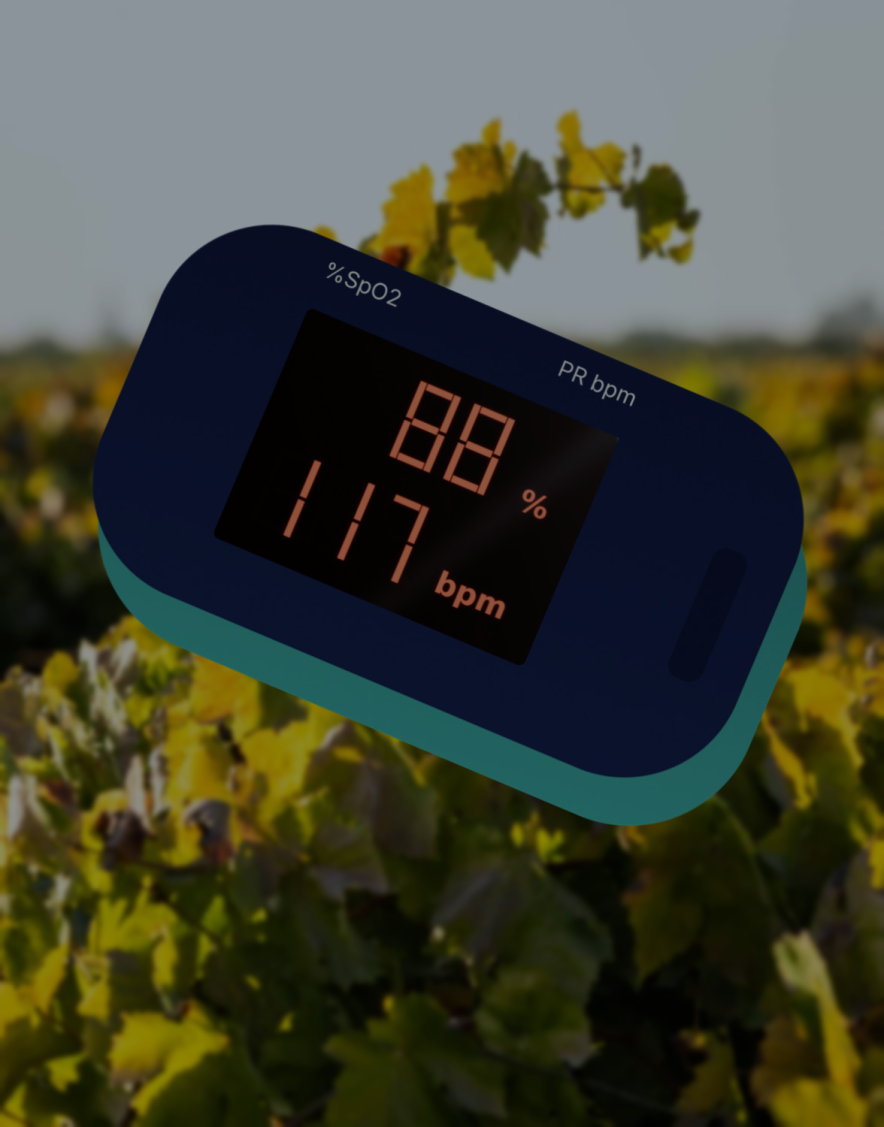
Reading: 117; bpm
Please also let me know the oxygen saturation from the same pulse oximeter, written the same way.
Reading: 88; %
